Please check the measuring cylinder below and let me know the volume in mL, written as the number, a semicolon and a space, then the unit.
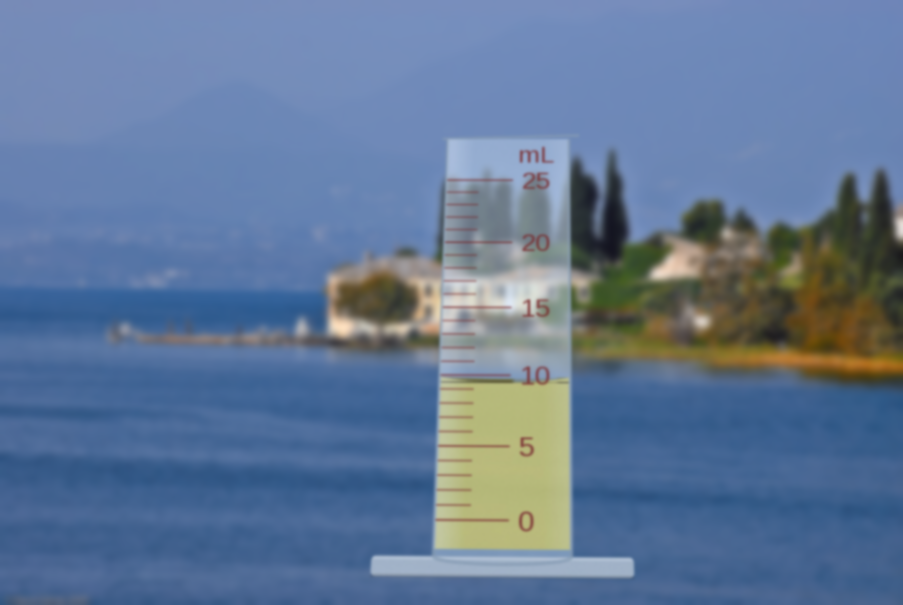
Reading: 9.5; mL
